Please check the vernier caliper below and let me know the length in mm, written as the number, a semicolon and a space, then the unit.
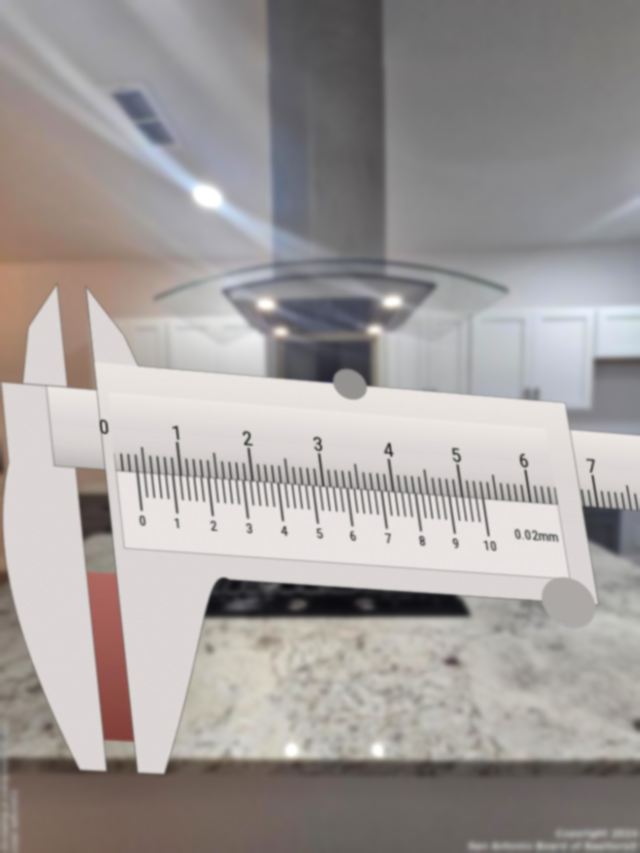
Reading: 4.0; mm
